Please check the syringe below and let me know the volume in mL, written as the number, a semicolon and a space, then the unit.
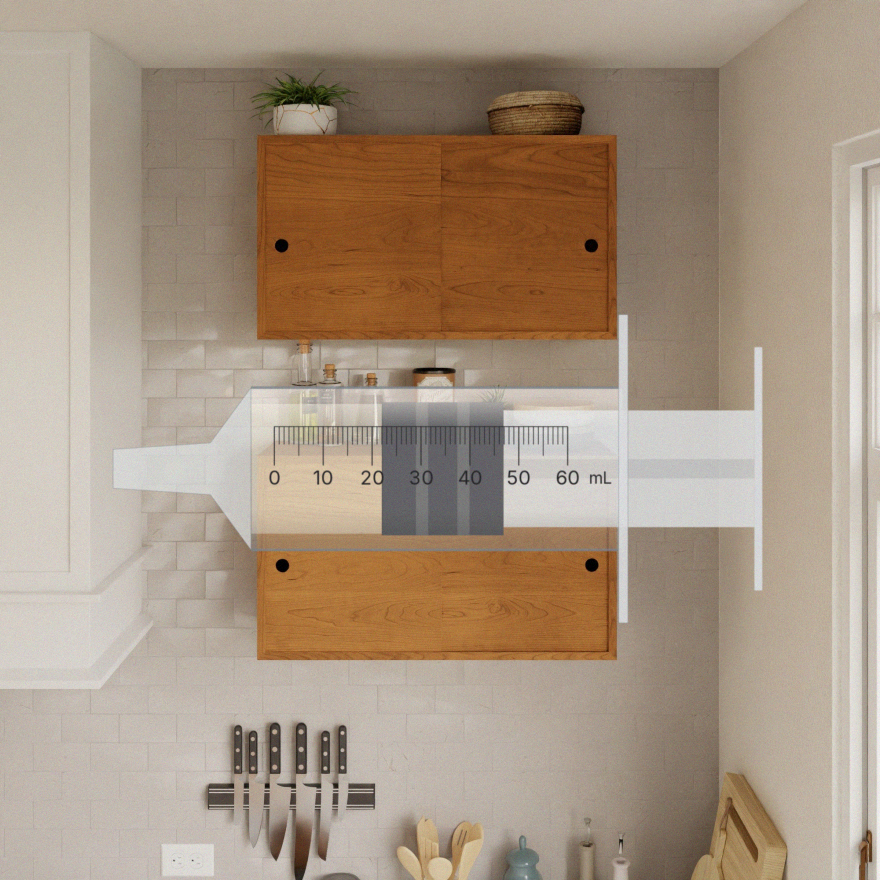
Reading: 22; mL
